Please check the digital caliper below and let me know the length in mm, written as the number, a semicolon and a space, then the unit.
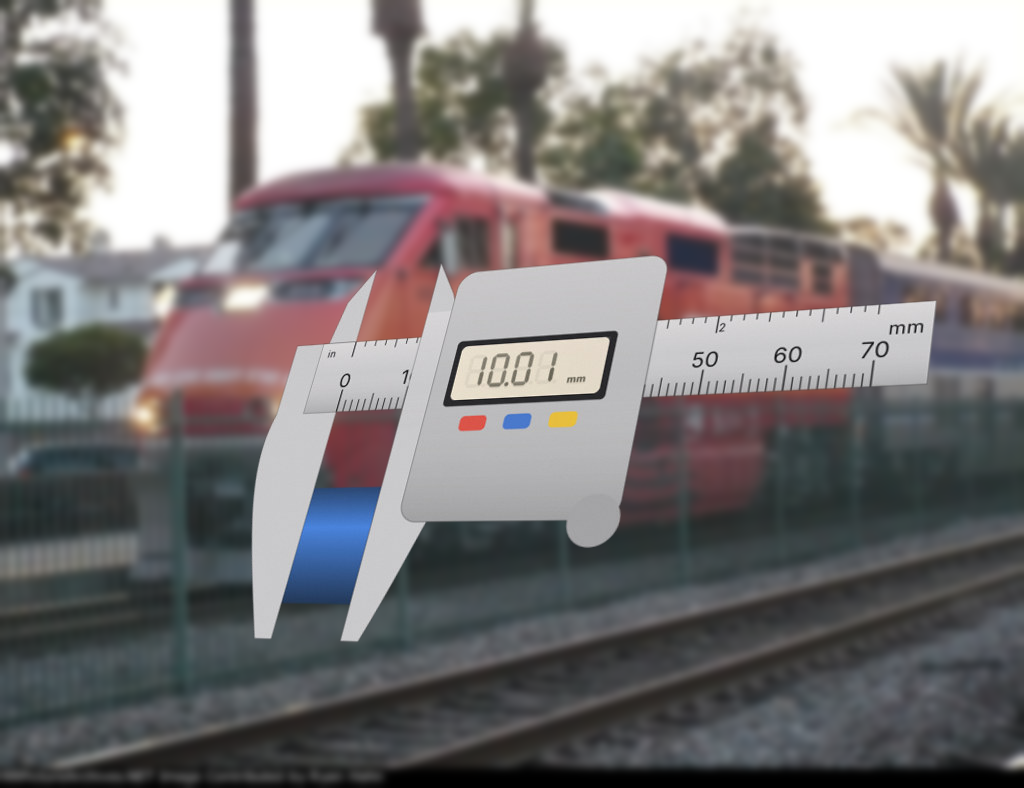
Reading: 10.01; mm
